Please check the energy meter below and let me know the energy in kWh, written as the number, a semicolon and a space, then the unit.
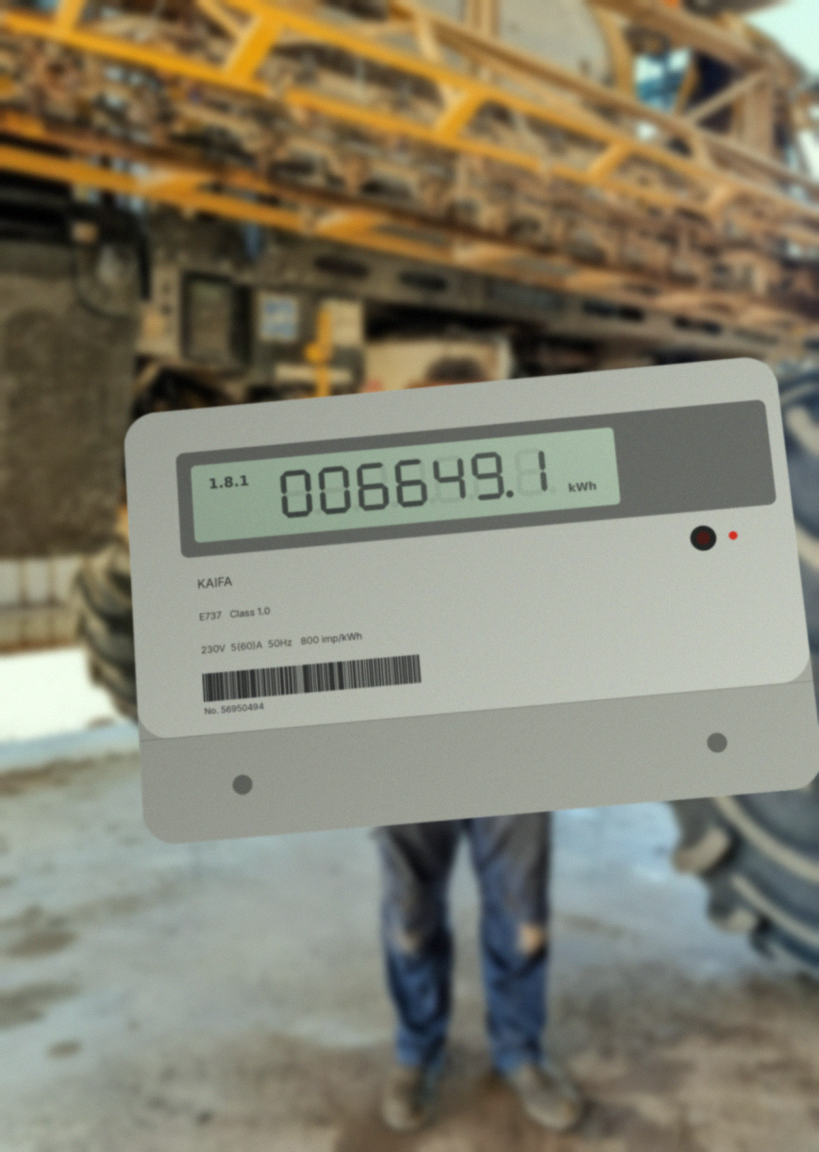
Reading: 6649.1; kWh
